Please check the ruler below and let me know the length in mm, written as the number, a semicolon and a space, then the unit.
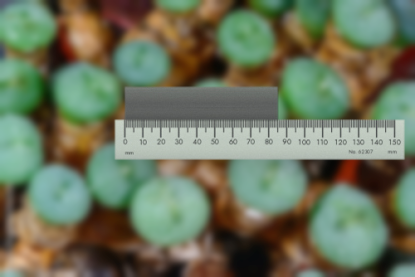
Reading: 85; mm
